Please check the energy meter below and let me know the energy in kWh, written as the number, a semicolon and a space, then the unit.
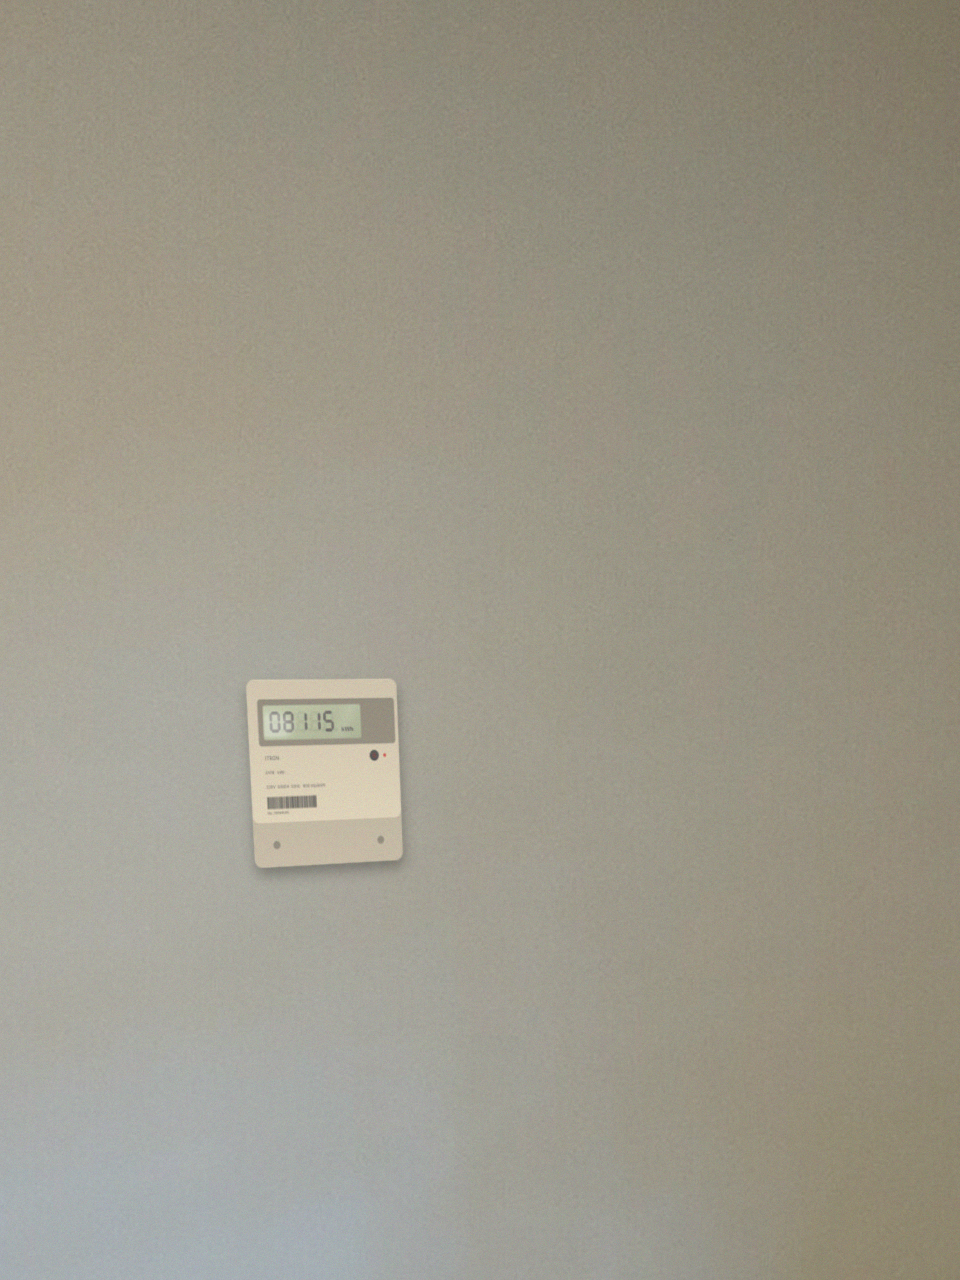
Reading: 8115; kWh
